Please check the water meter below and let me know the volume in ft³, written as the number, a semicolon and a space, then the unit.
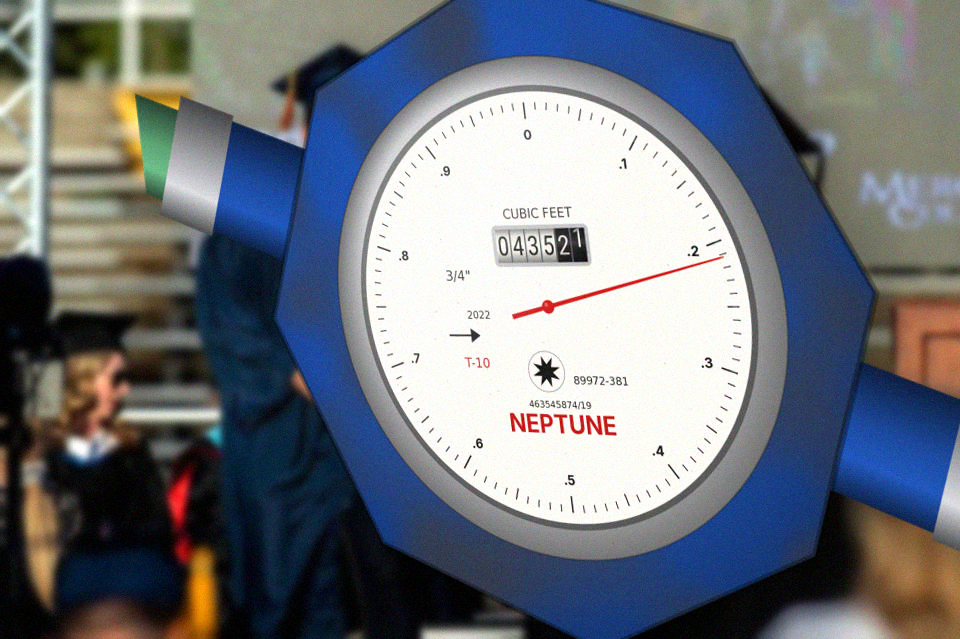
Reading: 43521.21; ft³
